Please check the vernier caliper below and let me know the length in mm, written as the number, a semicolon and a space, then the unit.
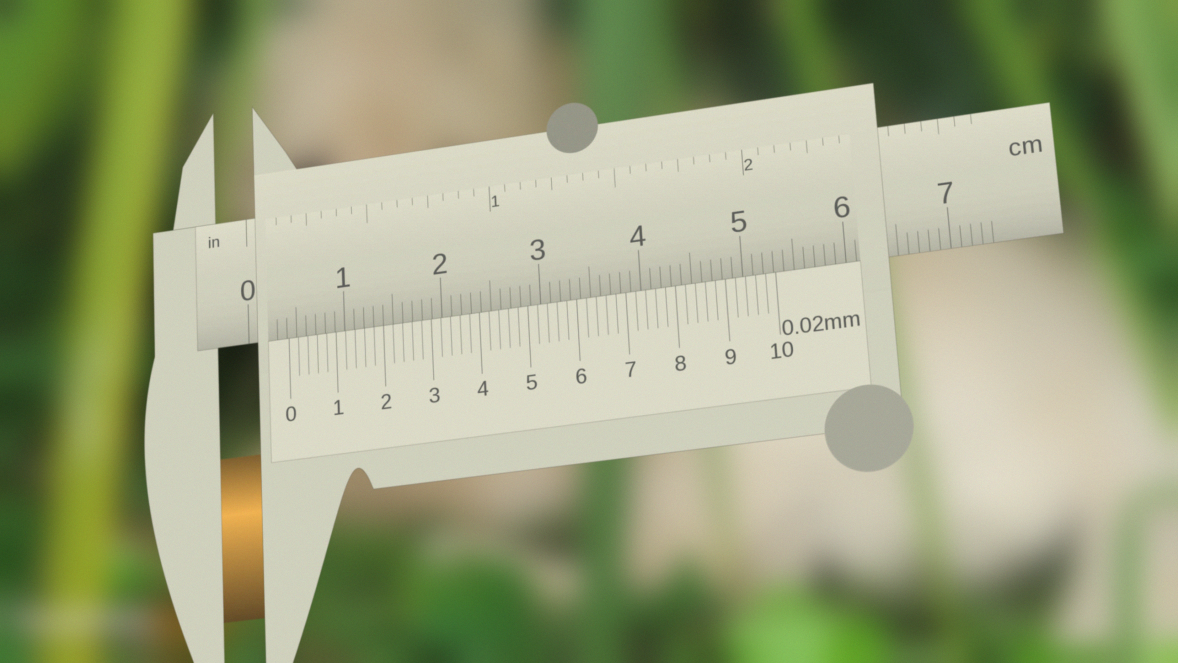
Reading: 4.2; mm
